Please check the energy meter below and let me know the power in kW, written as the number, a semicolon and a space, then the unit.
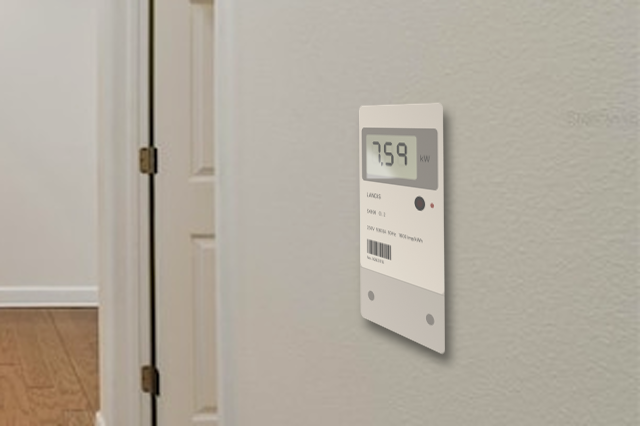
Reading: 7.59; kW
